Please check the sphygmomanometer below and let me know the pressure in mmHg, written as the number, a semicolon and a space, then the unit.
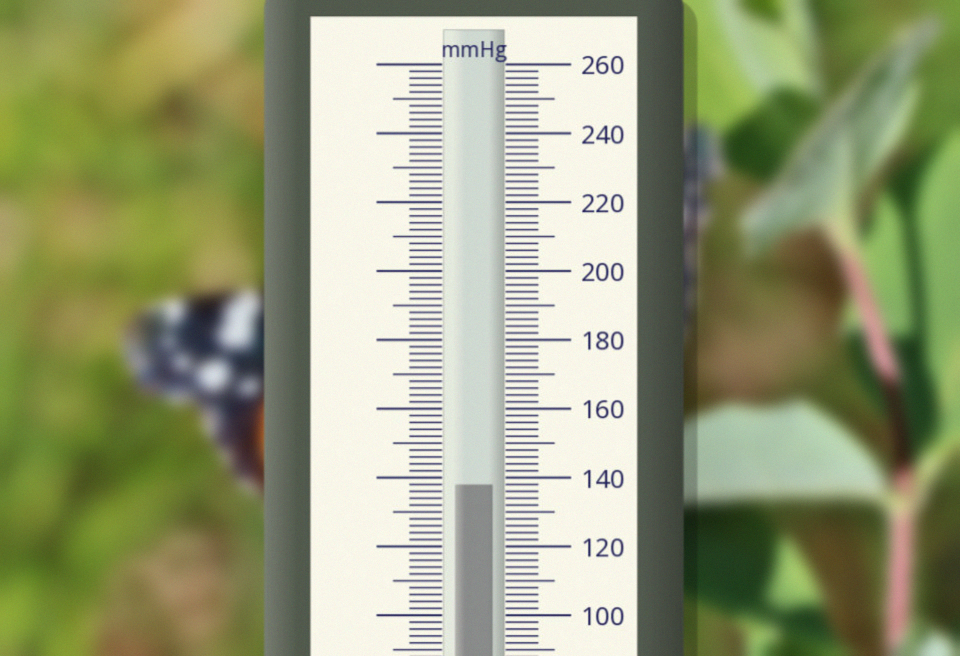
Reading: 138; mmHg
